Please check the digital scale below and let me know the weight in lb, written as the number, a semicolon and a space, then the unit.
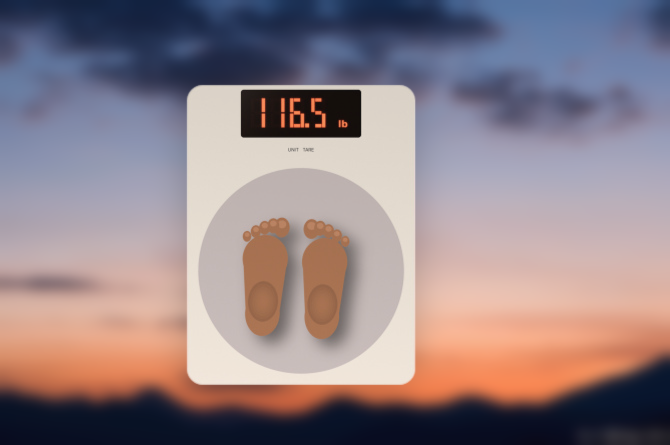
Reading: 116.5; lb
